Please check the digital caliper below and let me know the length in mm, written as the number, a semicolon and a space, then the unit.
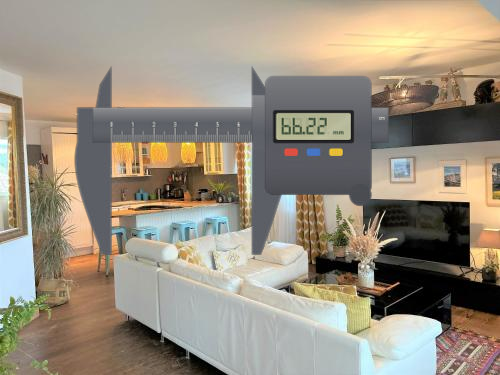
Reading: 66.22; mm
